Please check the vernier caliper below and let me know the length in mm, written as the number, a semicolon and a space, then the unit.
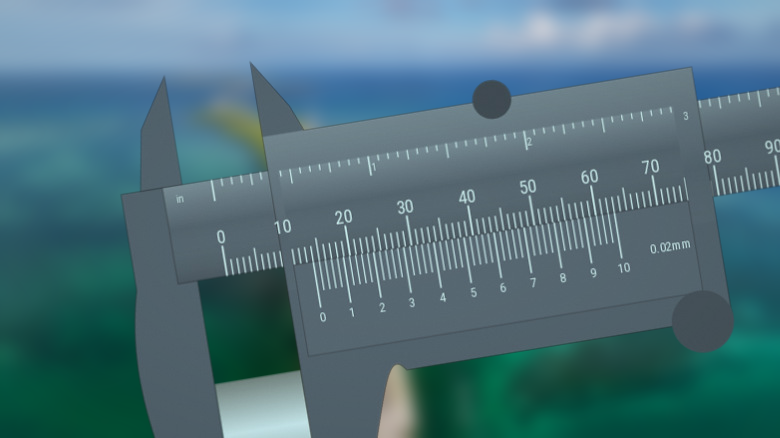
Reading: 14.0; mm
